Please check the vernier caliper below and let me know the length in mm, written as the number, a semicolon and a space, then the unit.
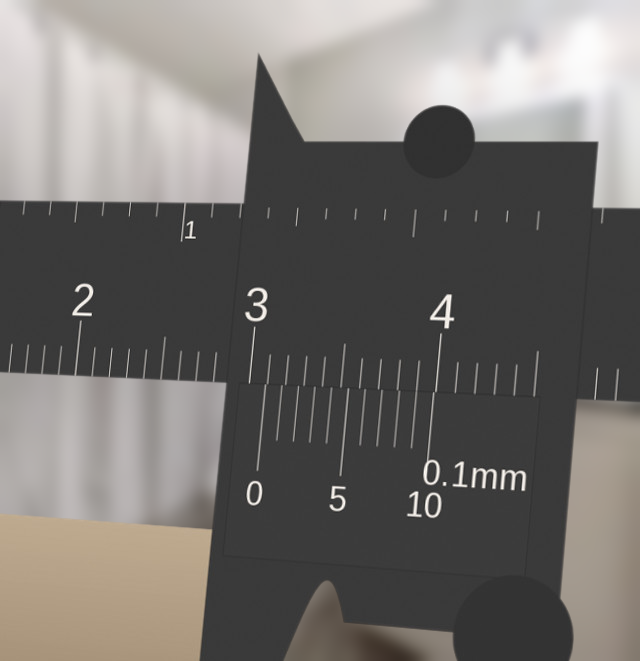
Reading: 30.9; mm
